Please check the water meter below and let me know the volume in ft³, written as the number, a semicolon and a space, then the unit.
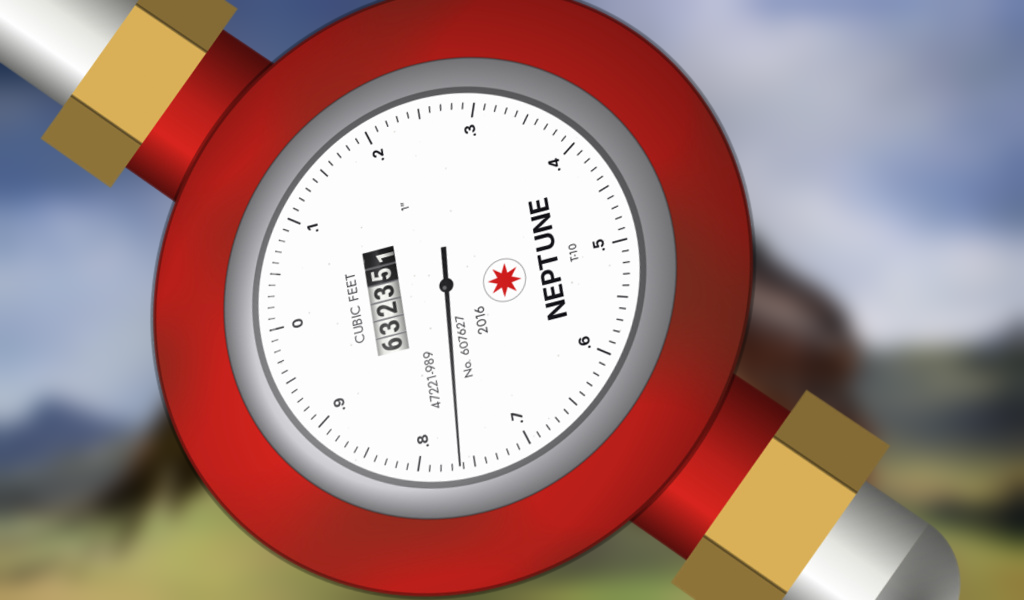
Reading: 632350.76; ft³
